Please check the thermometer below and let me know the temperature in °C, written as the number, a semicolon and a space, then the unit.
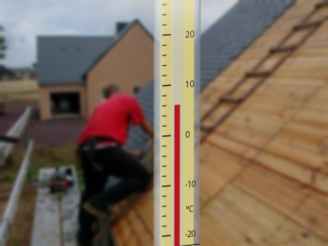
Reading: 6; °C
